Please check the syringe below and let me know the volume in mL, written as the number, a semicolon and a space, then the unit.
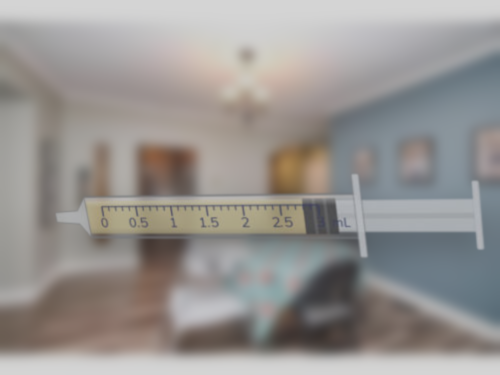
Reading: 2.8; mL
